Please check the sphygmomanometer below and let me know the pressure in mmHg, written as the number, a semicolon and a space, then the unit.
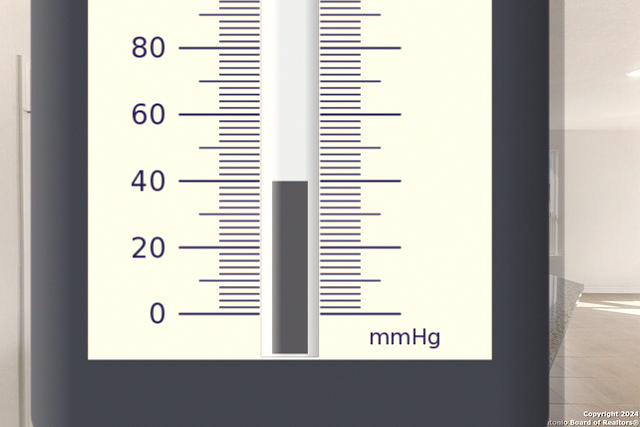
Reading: 40; mmHg
